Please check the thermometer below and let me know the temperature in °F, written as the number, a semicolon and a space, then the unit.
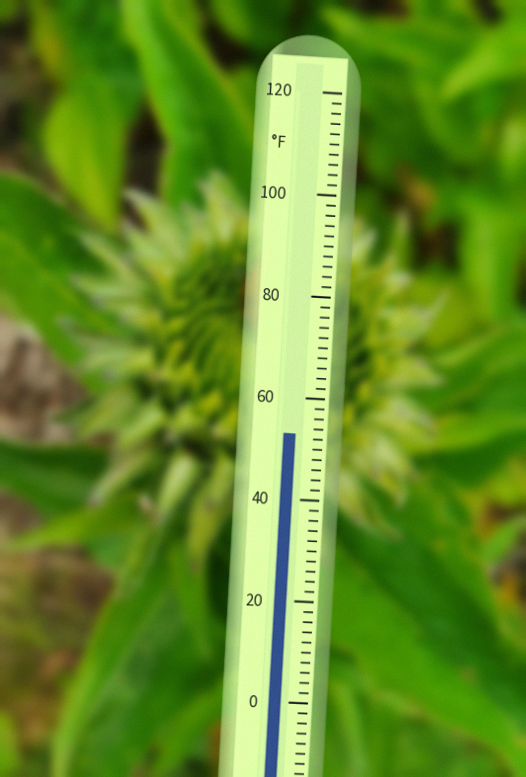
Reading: 53; °F
